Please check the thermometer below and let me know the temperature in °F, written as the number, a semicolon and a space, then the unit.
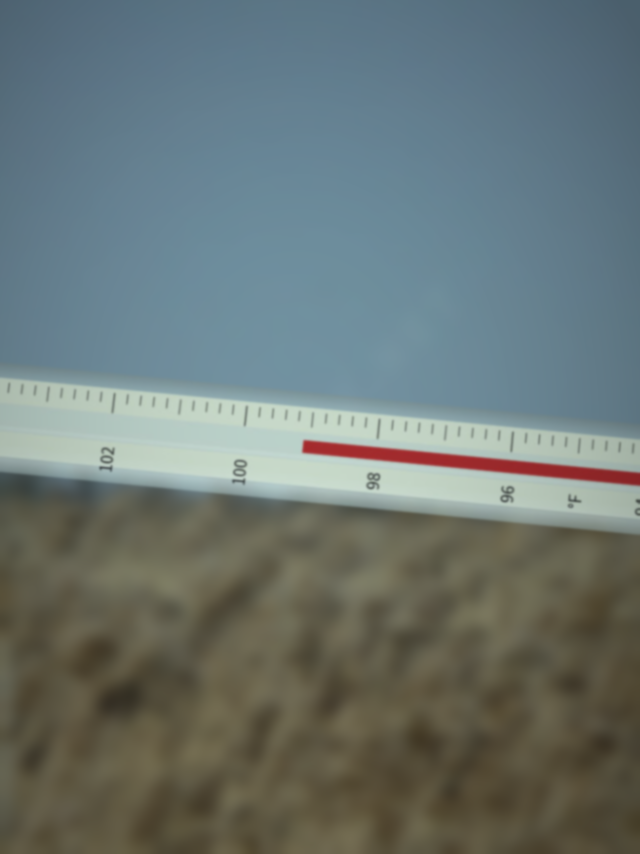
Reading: 99.1; °F
